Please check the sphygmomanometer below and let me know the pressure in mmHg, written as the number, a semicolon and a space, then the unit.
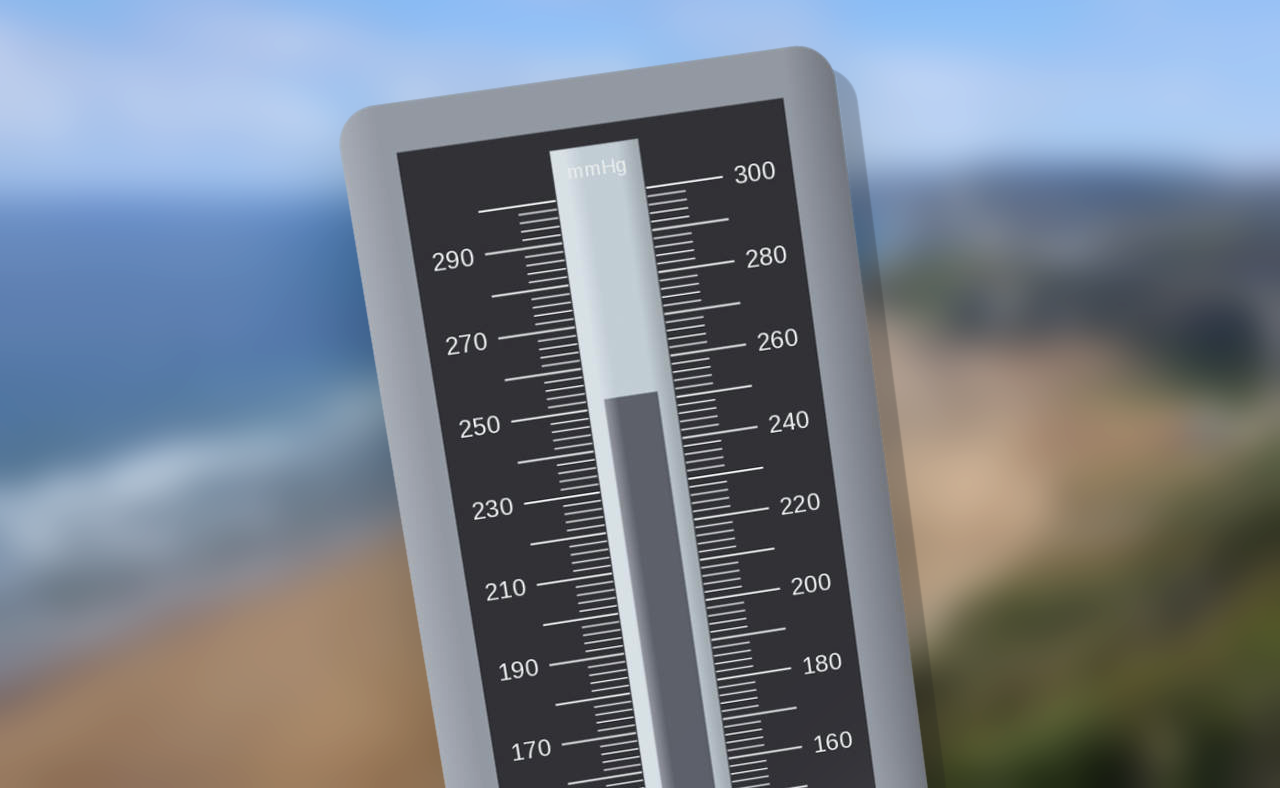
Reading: 252; mmHg
